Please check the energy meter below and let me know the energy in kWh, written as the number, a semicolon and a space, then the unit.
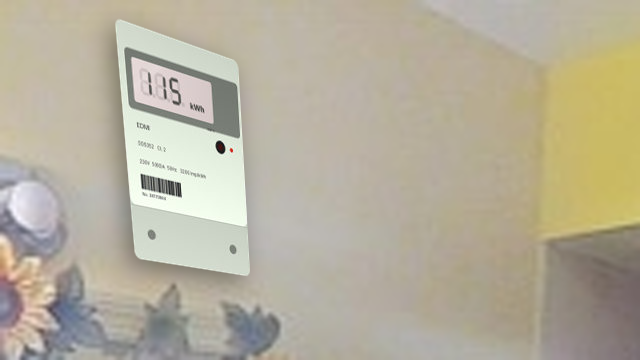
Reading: 115; kWh
